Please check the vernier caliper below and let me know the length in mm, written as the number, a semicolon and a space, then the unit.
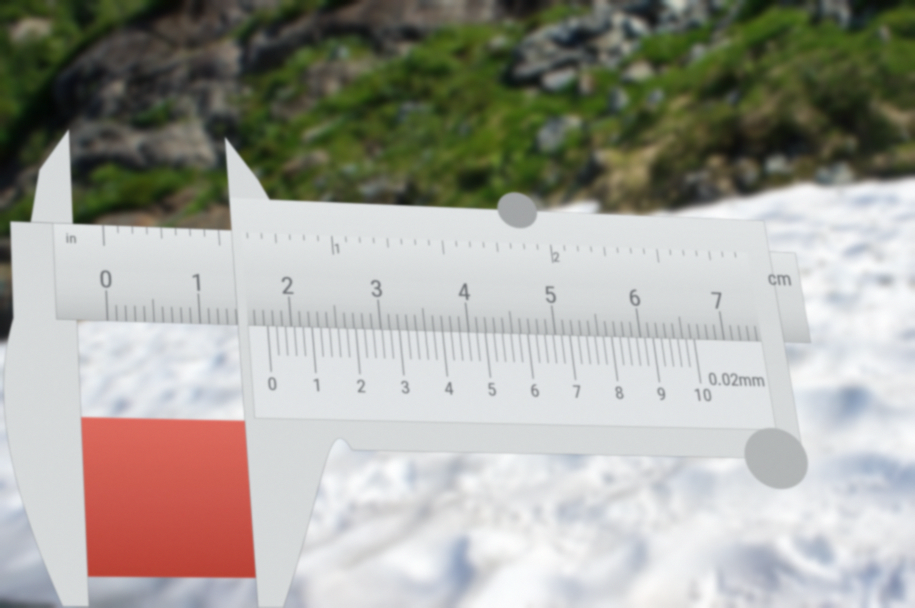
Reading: 17.4; mm
